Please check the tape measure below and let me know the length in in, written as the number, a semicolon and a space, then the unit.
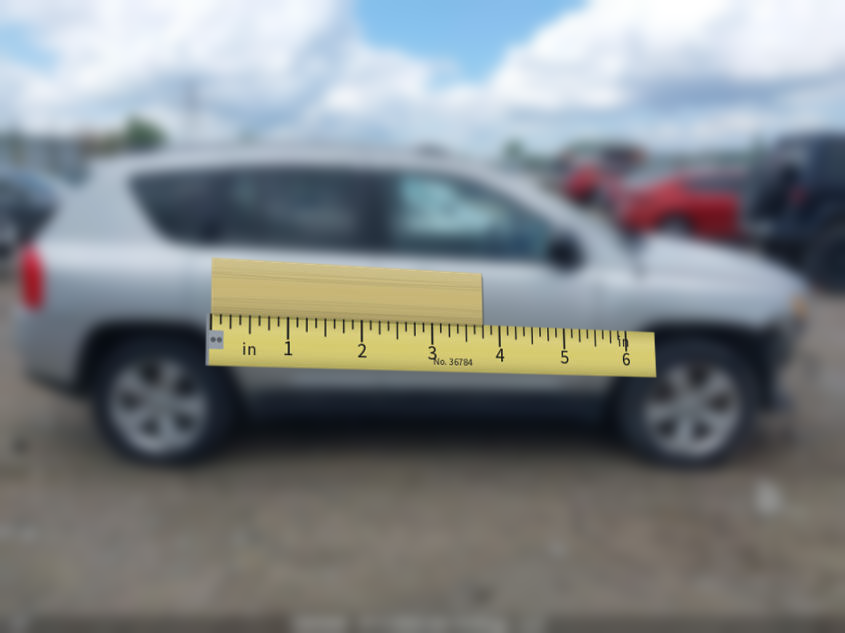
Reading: 3.75; in
